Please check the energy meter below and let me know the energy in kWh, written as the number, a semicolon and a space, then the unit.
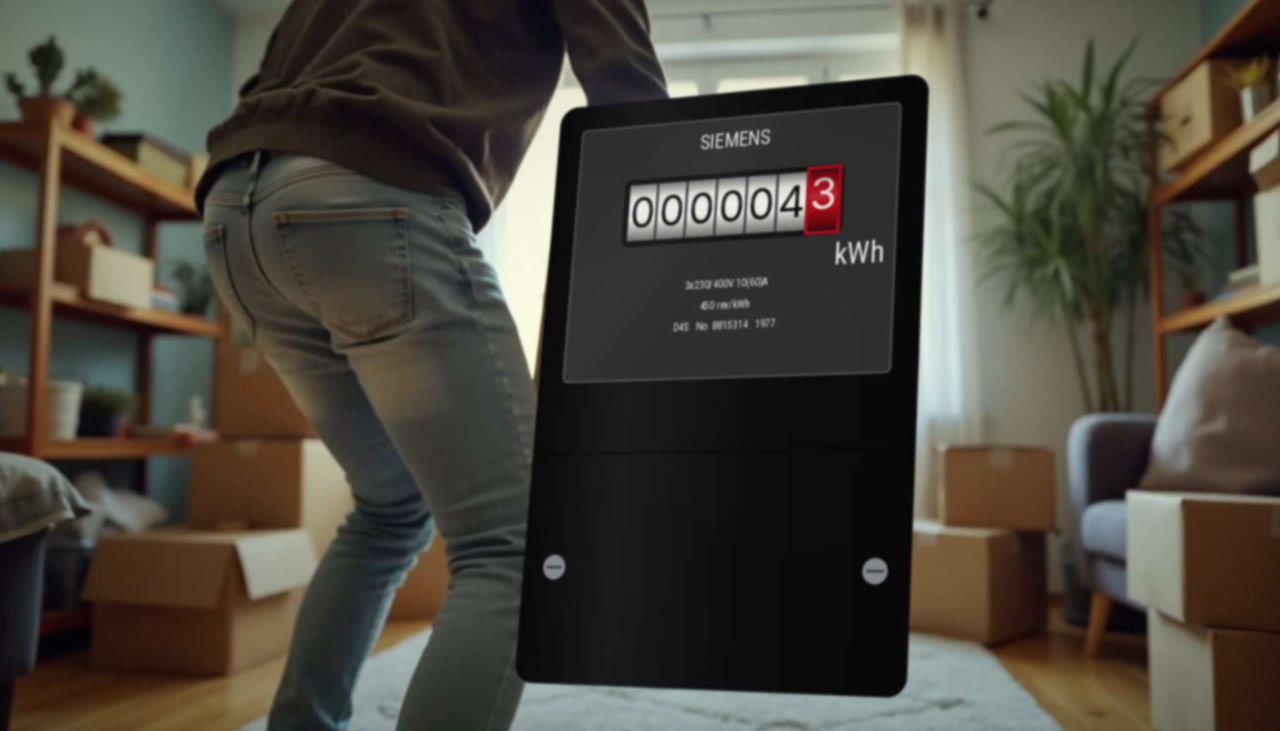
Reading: 4.3; kWh
